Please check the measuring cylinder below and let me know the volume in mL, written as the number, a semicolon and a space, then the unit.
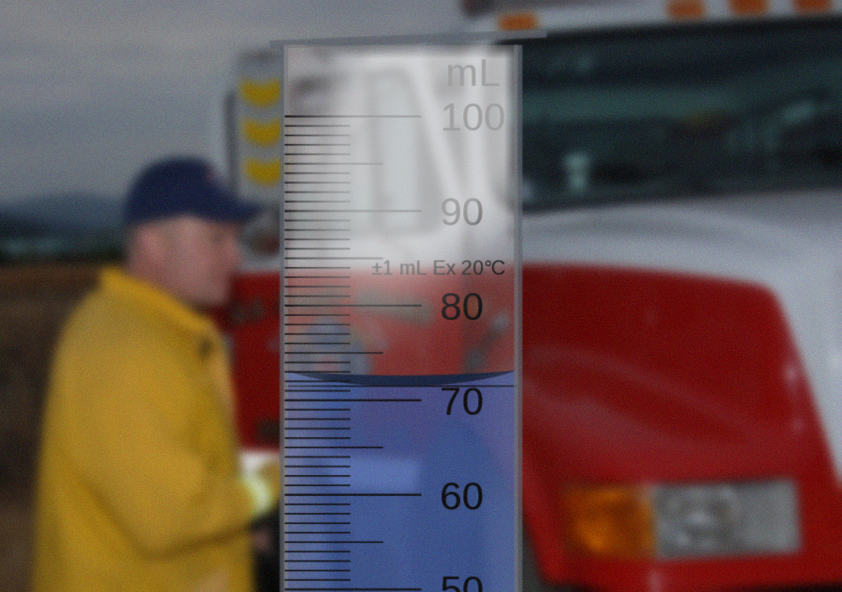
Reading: 71.5; mL
